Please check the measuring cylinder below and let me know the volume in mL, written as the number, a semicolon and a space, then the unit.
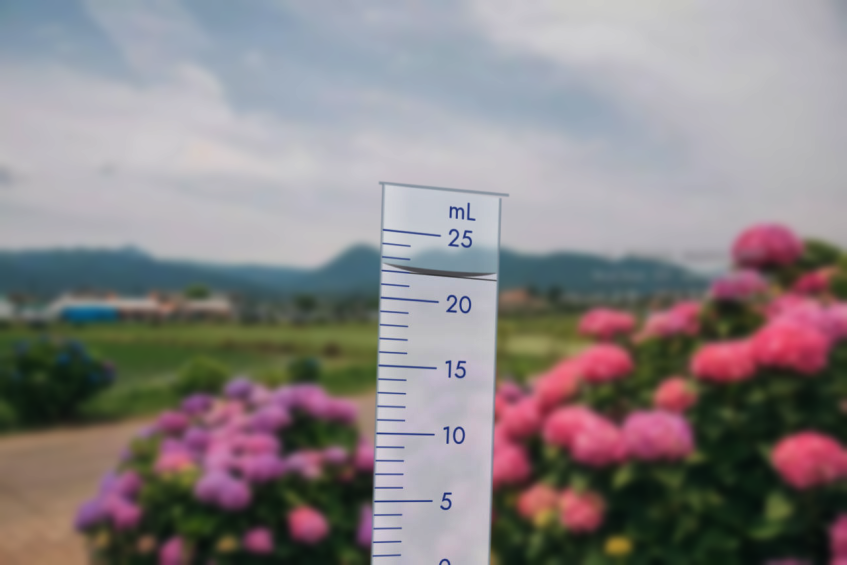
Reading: 22; mL
